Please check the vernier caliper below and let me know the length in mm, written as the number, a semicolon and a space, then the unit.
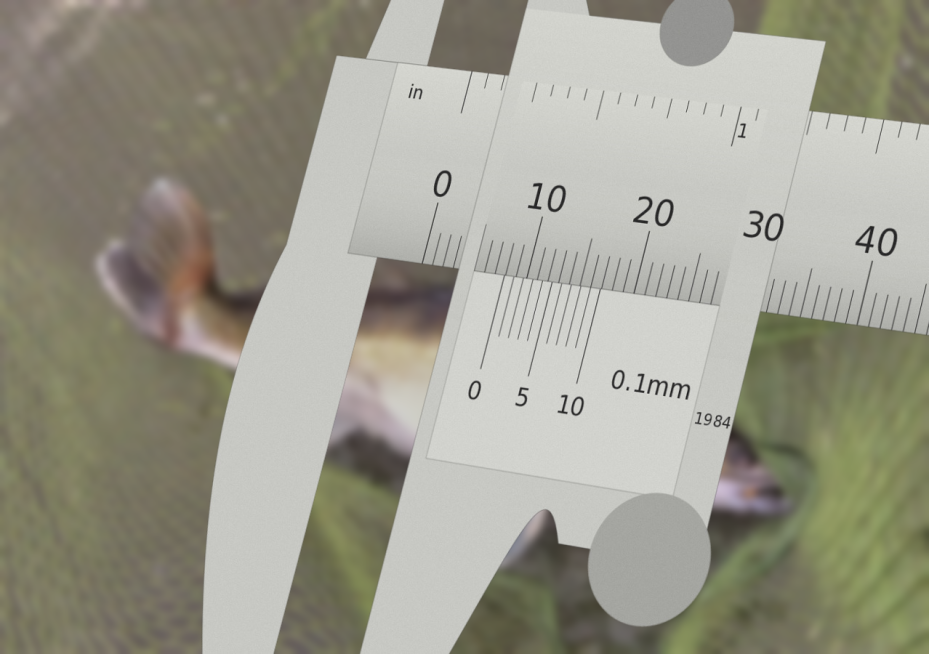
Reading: 7.9; mm
